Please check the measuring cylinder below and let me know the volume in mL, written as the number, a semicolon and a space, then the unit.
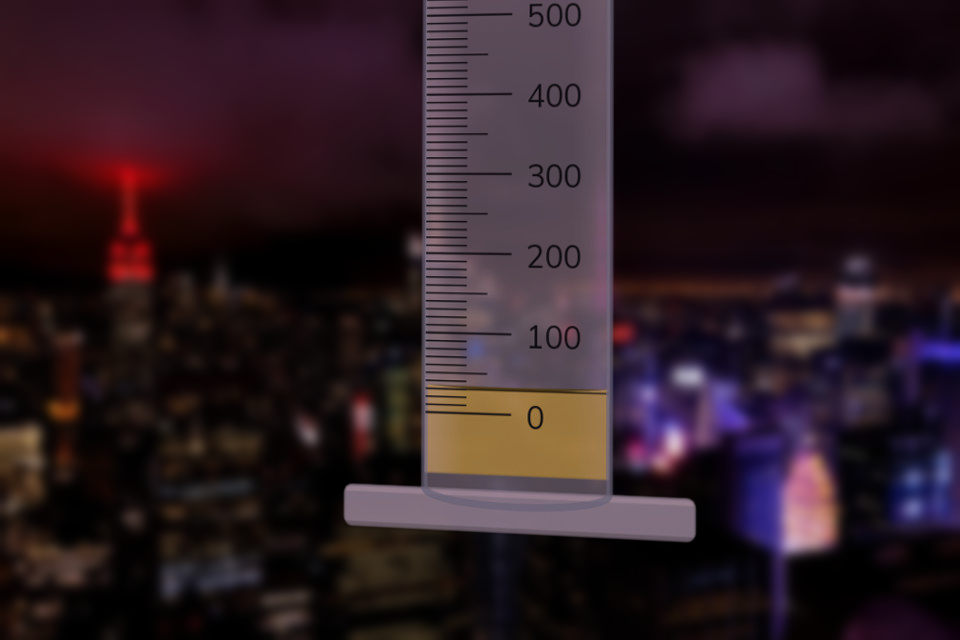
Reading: 30; mL
